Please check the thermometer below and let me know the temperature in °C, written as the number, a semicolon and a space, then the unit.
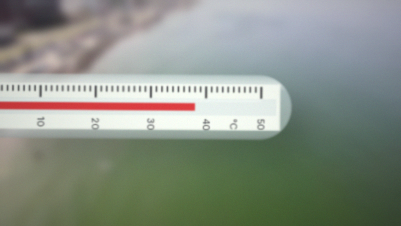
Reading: 38; °C
